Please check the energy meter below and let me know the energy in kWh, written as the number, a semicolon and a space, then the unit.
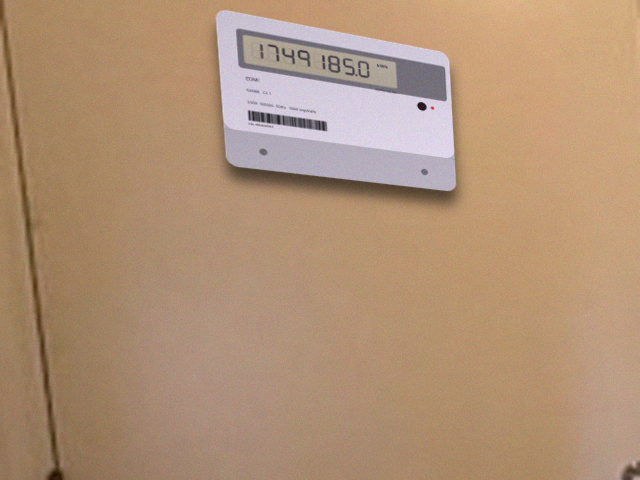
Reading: 1749185.0; kWh
